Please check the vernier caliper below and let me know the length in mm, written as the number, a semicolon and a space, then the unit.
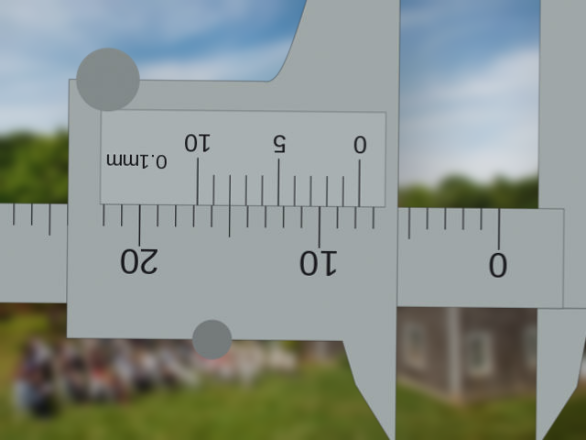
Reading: 7.8; mm
